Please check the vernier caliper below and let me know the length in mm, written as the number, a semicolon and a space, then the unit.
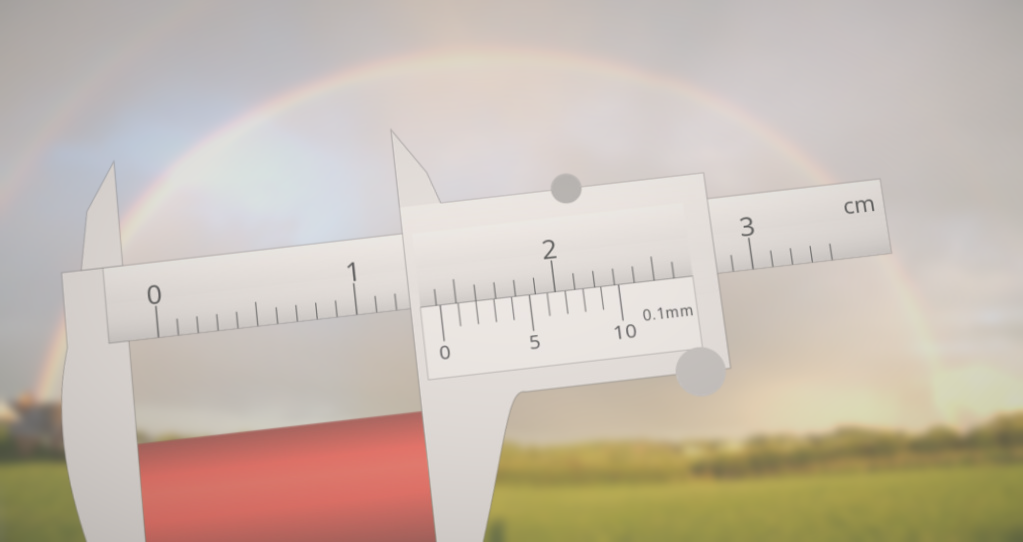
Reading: 14.2; mm
